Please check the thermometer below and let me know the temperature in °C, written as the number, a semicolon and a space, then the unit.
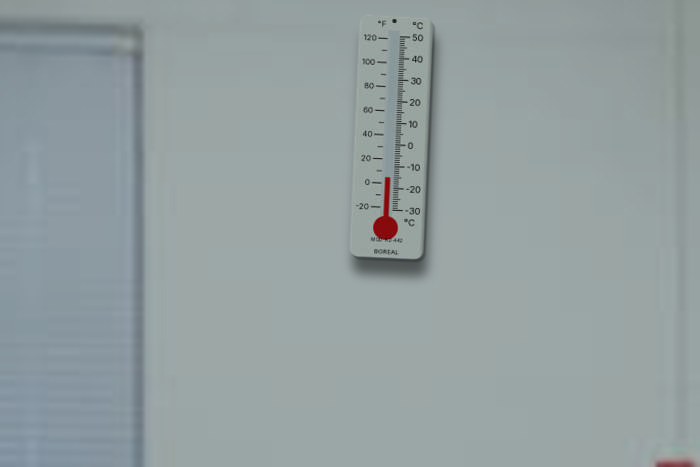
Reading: -15; °C
